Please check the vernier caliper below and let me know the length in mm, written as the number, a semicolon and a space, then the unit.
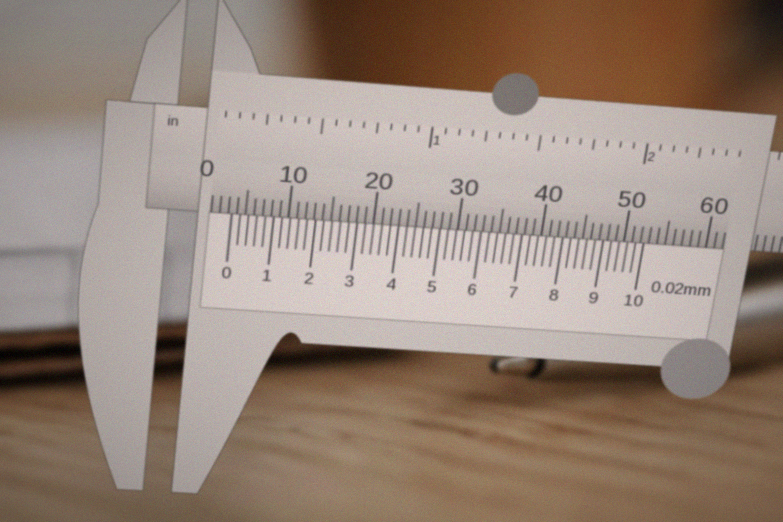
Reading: 3.4; mm
